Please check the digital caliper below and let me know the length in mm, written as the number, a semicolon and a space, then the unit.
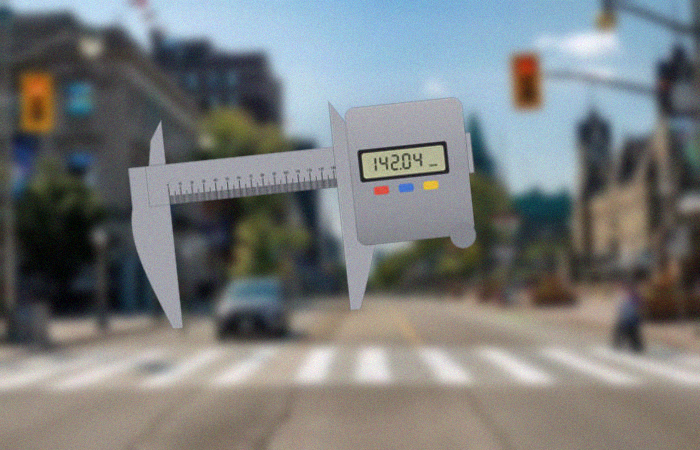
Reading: 142.04; mm
